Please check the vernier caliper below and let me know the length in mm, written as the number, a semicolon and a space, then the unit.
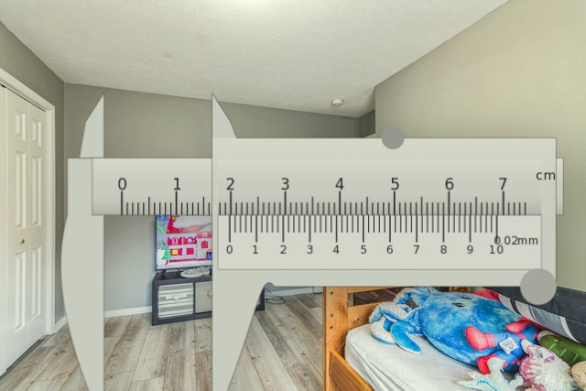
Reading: 19.8; mm
